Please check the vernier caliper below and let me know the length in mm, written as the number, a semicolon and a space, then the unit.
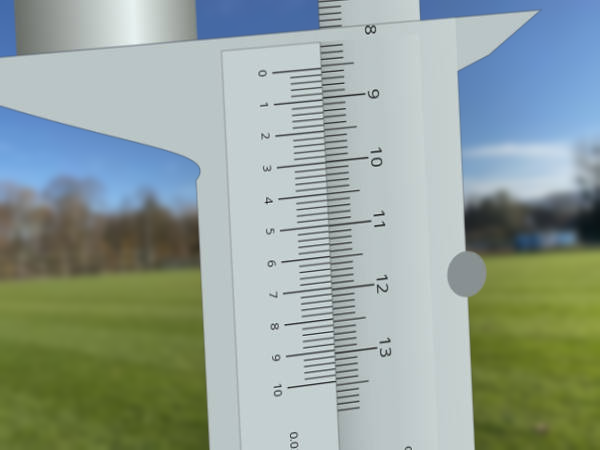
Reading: 85.4; mm
